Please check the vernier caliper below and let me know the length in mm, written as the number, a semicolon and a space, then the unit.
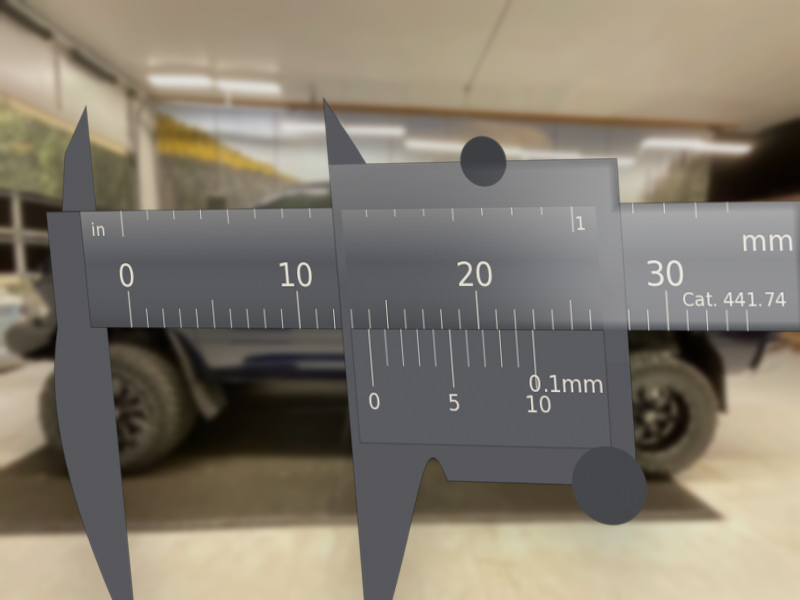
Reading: 13.9; mm
